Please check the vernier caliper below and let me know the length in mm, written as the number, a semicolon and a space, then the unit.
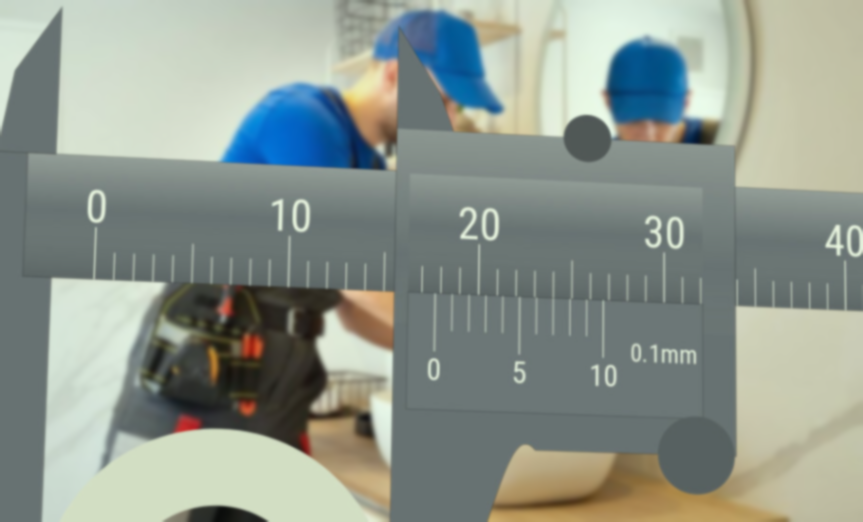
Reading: 17.7; mm
